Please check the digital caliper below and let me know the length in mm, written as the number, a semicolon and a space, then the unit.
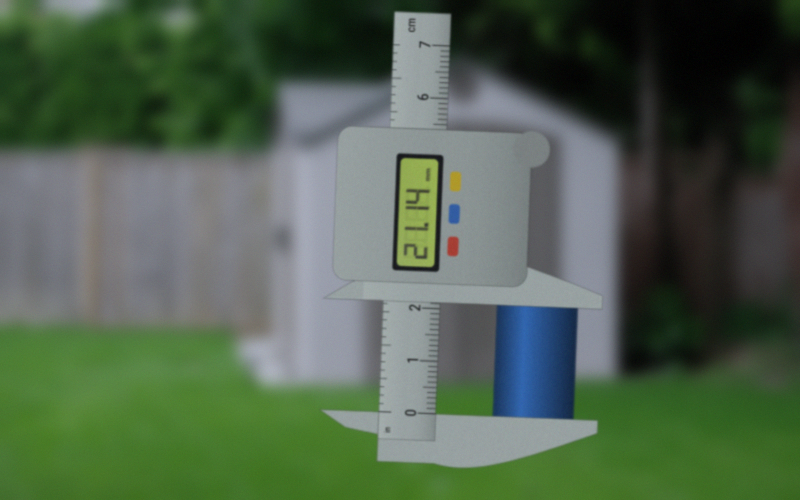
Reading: 21.14; mm
